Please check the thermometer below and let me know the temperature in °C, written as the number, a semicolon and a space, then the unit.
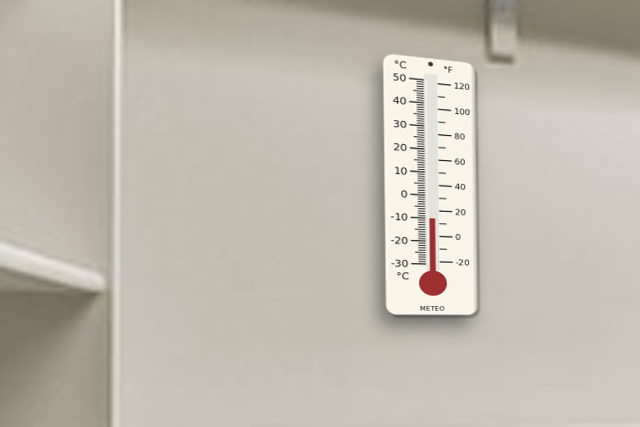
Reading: -10; °C
